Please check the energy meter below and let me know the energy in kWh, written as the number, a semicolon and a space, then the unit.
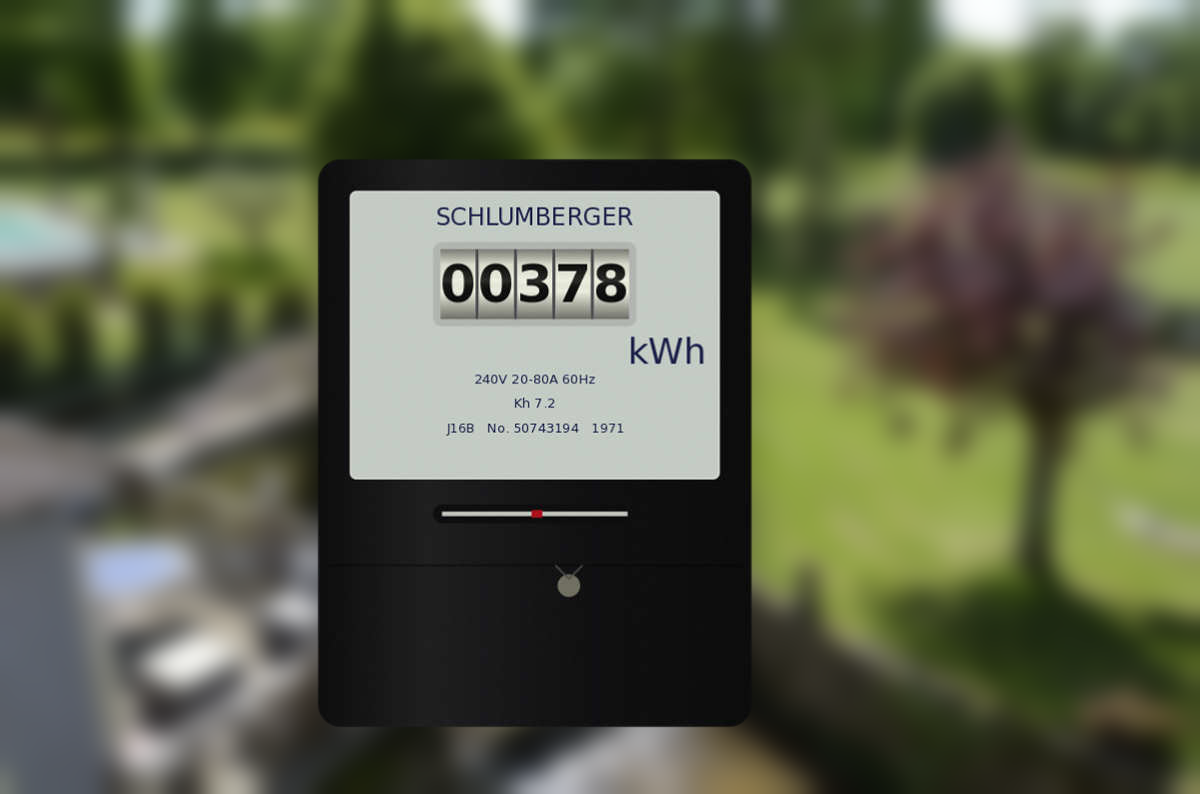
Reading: 378; kWh
